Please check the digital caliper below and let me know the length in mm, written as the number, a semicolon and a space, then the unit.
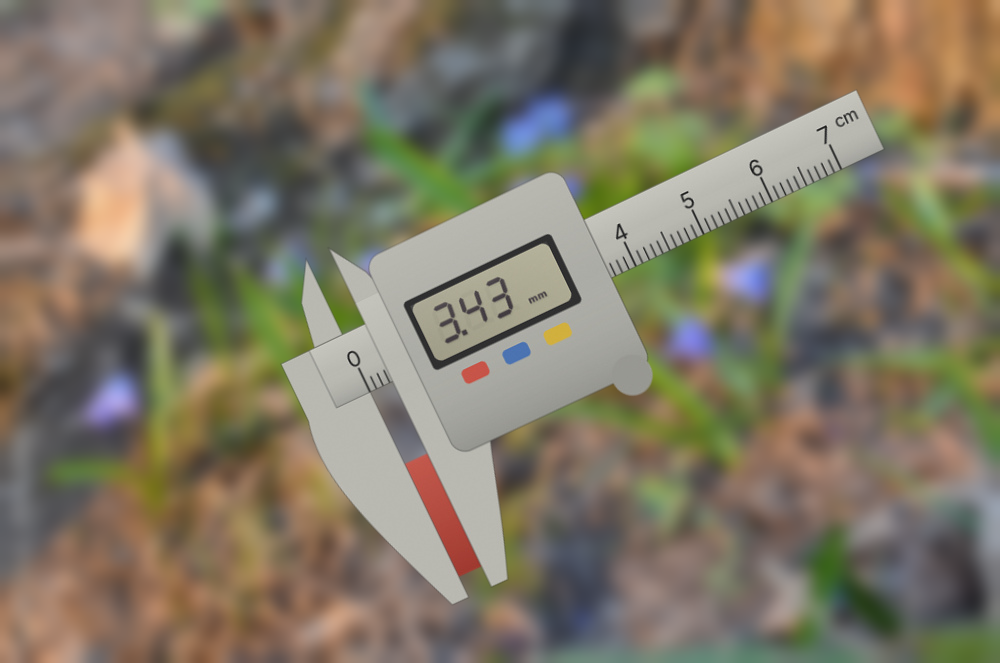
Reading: 3.43; mm
